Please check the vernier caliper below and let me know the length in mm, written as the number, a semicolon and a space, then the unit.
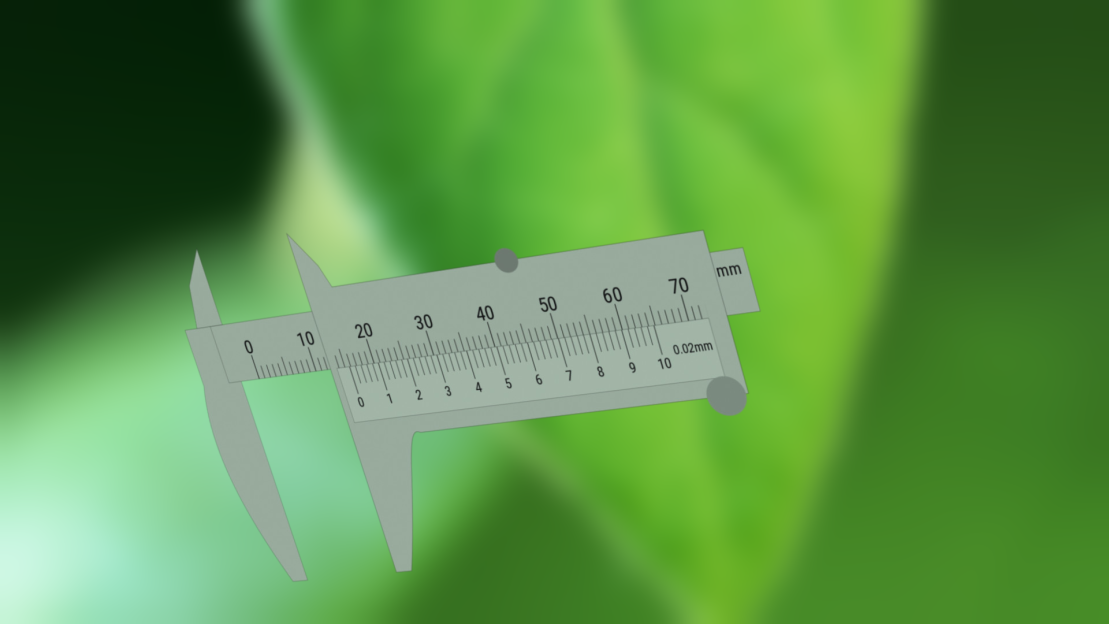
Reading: 15.8; mm
